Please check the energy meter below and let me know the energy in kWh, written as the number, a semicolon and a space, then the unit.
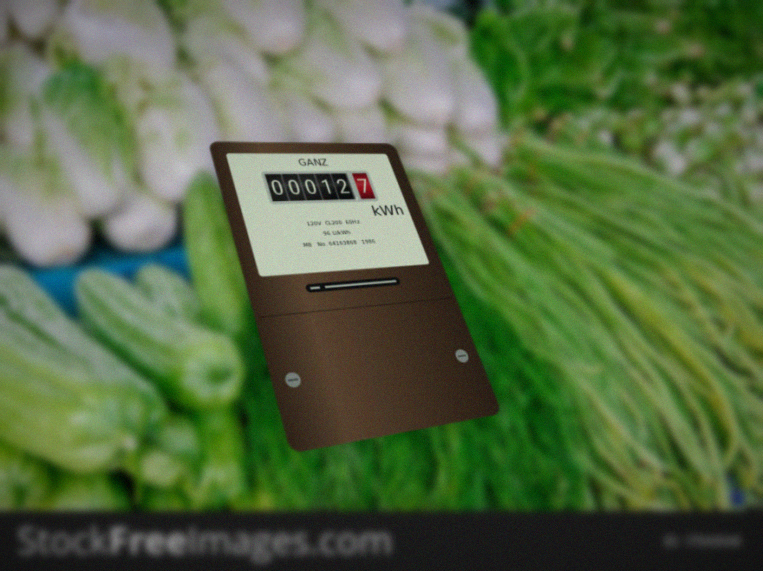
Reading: 12.7; kWh
